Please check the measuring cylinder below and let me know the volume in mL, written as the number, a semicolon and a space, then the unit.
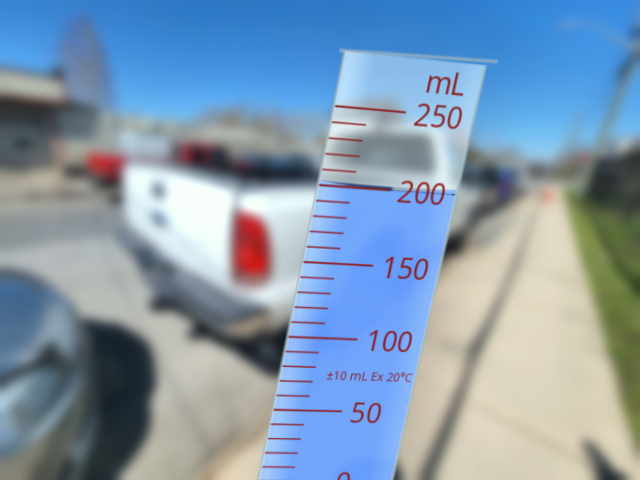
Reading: 200; mL
